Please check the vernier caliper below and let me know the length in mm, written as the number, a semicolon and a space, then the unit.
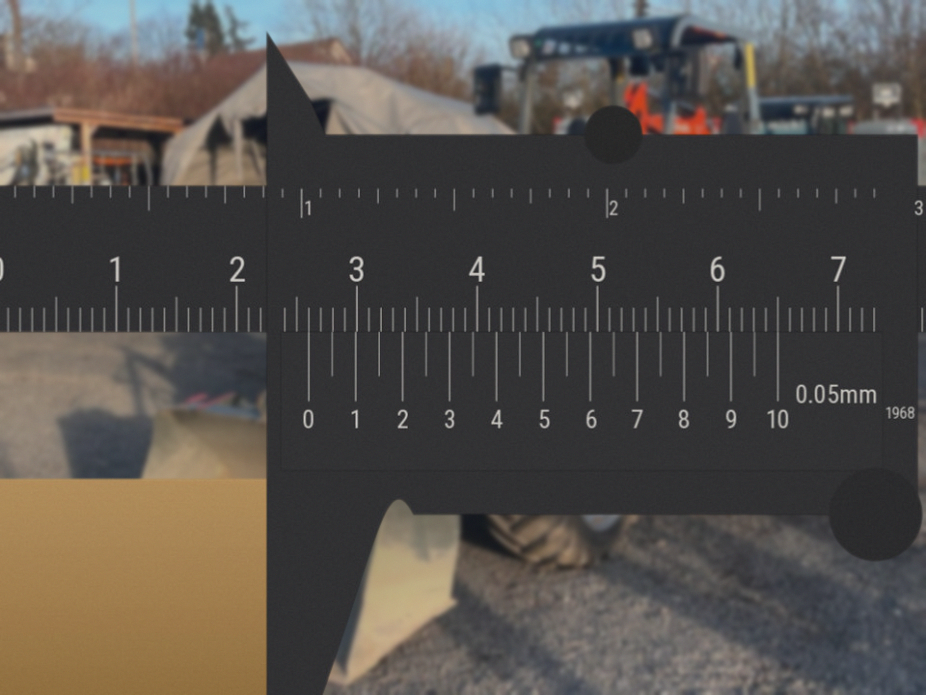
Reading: 26.0; mm
